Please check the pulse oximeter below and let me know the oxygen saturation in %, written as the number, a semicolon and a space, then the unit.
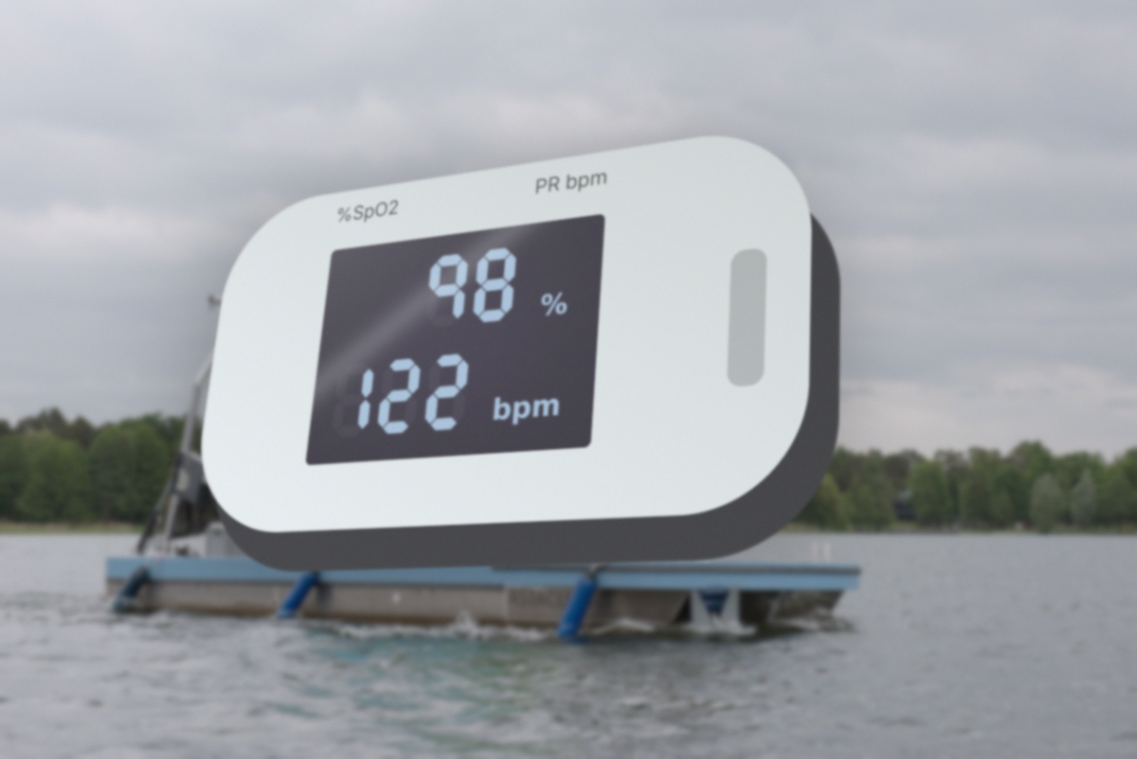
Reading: 98; %
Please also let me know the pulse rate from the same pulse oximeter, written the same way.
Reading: 122; bpm
